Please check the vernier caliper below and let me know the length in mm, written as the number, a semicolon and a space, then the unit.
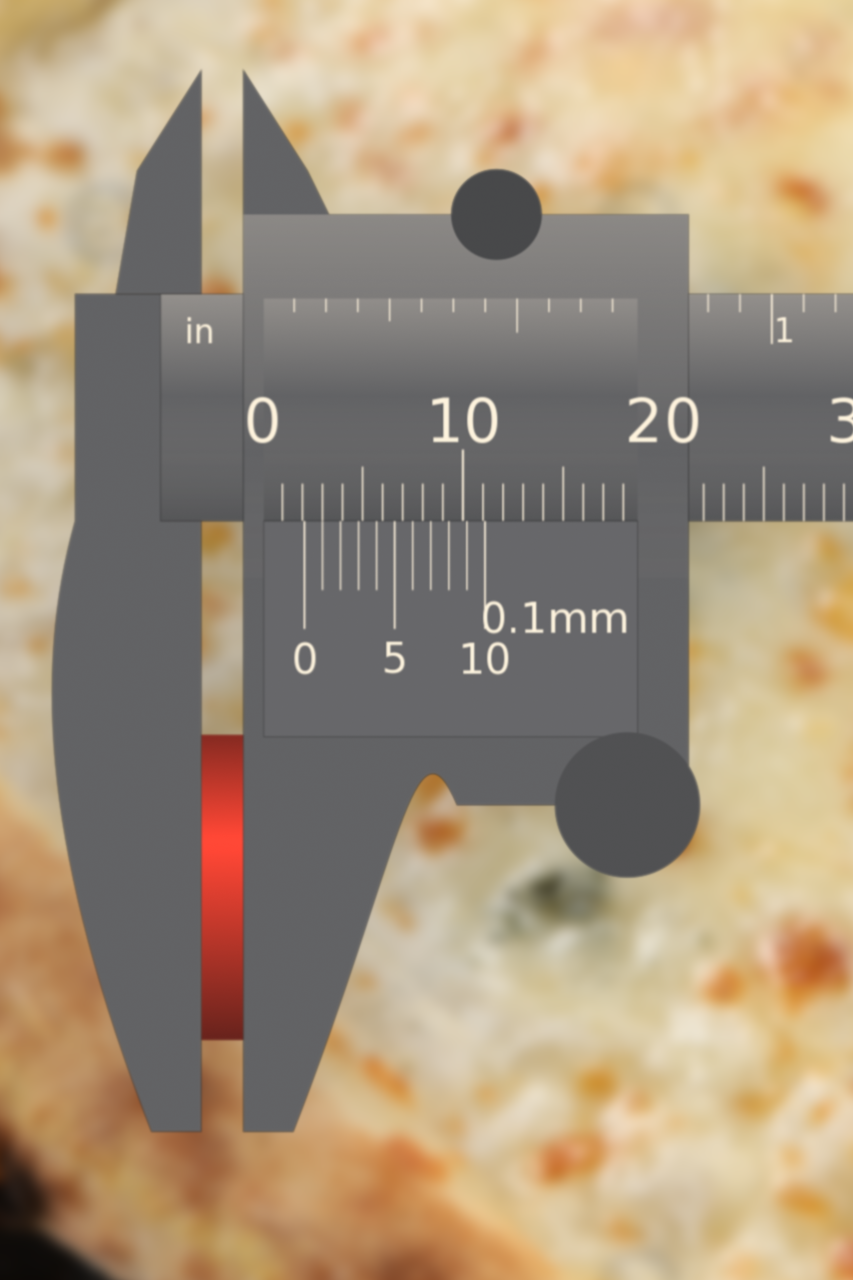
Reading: 2.1; mm
